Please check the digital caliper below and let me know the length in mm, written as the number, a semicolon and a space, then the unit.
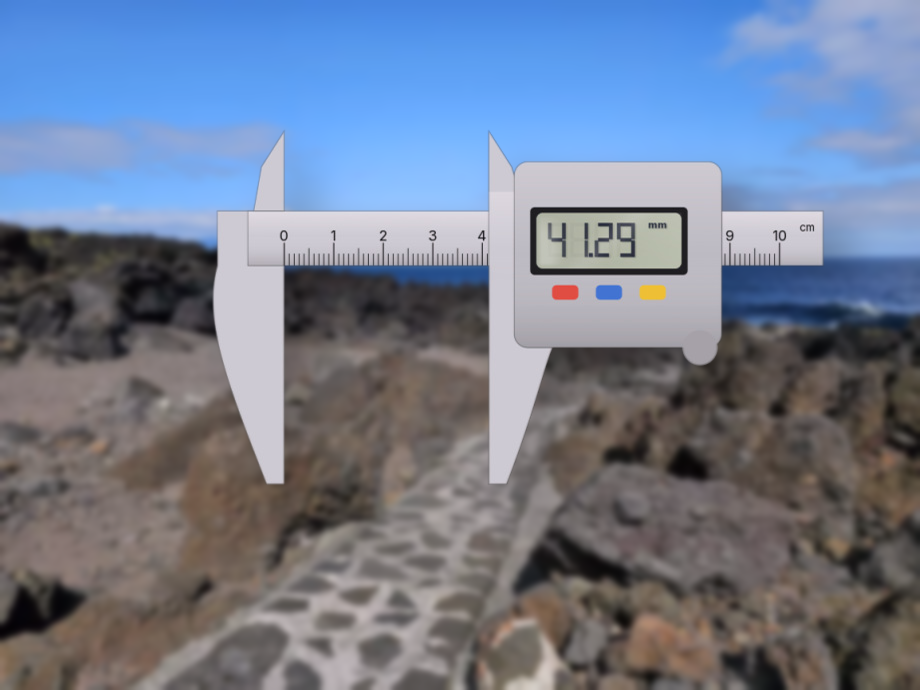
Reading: 41.29; mm
